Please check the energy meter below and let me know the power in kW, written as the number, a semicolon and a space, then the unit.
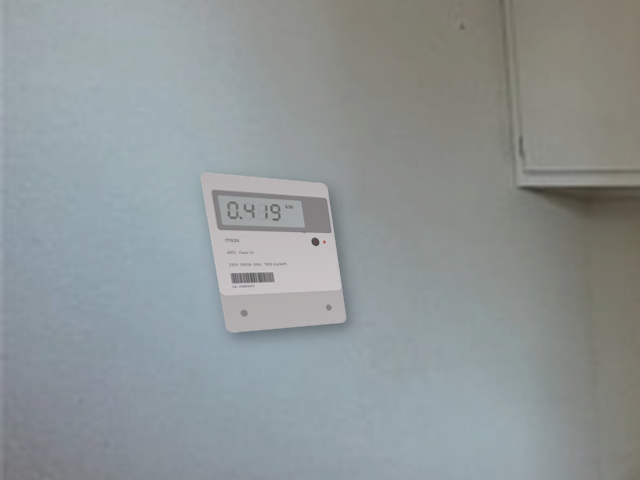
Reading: 0.419; kW
